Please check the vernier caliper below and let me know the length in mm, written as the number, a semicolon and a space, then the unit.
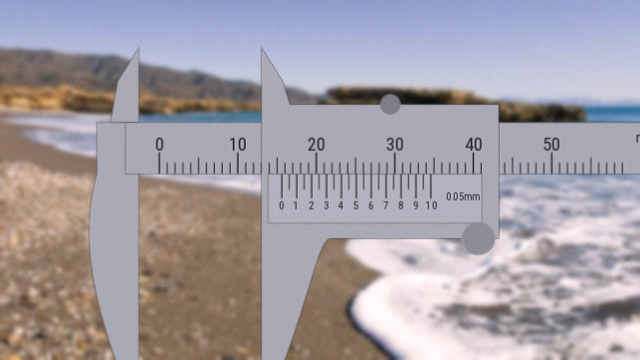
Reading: 15.6; mm
